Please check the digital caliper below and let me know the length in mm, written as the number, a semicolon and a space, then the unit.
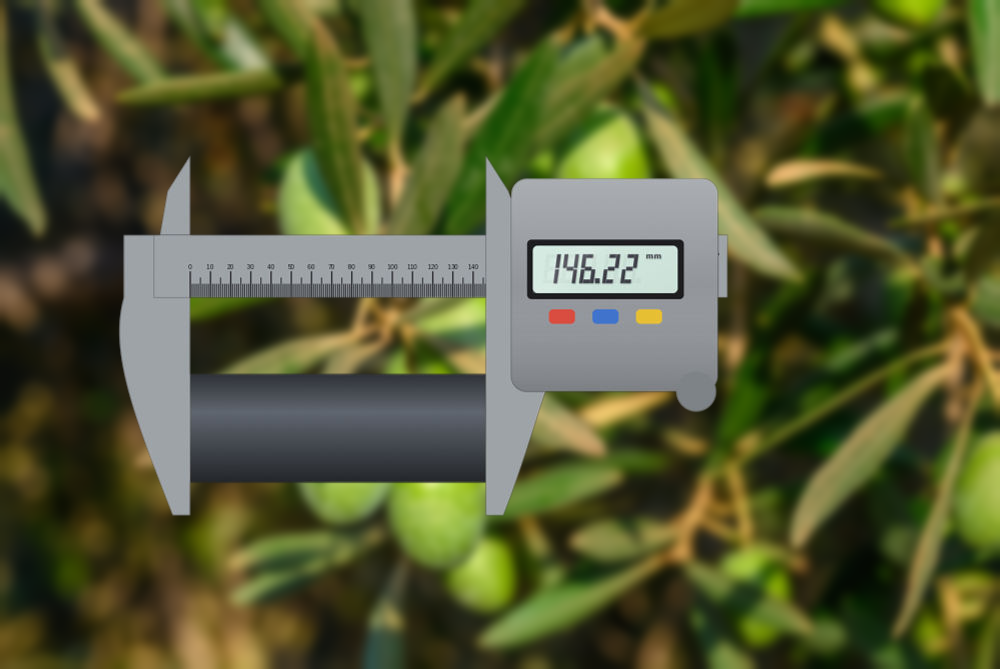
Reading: 146.22; mm
